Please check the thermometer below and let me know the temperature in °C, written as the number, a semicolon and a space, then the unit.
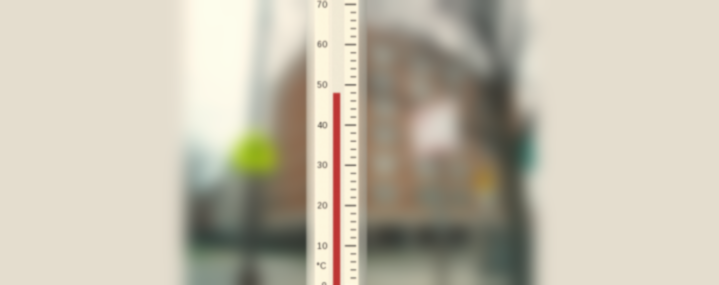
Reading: 48; °C
